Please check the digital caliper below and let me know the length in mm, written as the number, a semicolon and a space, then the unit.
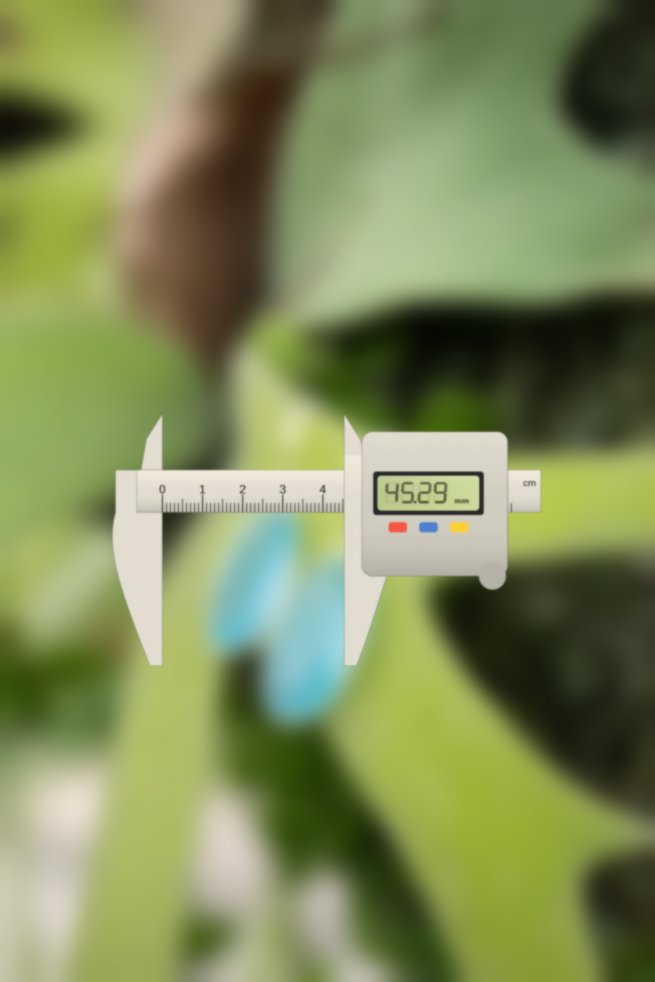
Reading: 45.29; mm
